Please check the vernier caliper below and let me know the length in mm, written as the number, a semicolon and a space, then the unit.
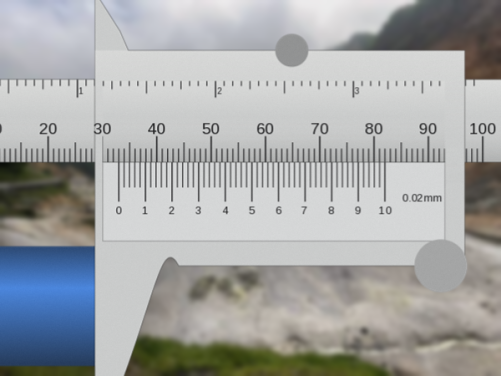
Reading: 33.0; mm
